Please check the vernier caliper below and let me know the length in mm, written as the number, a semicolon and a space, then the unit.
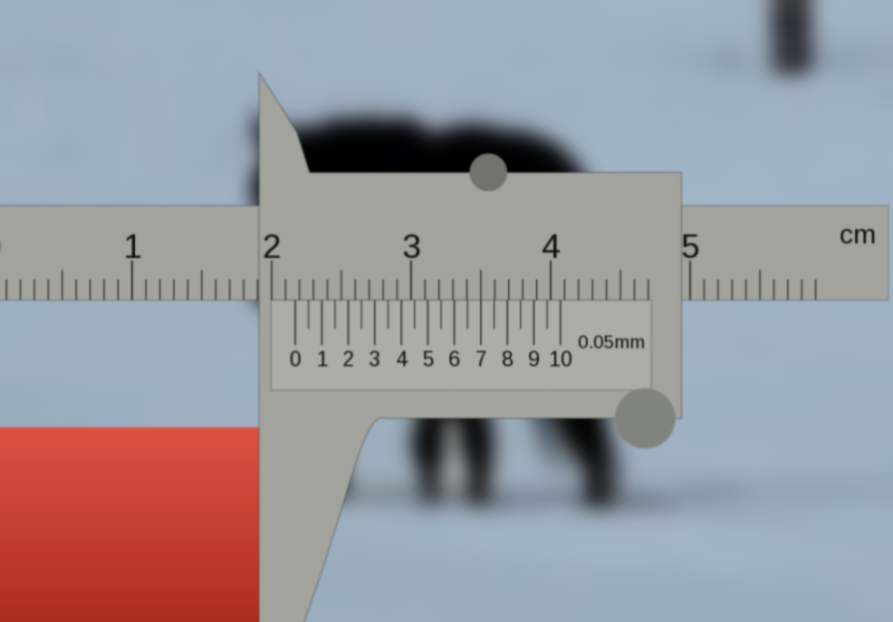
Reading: 21.7; mm
